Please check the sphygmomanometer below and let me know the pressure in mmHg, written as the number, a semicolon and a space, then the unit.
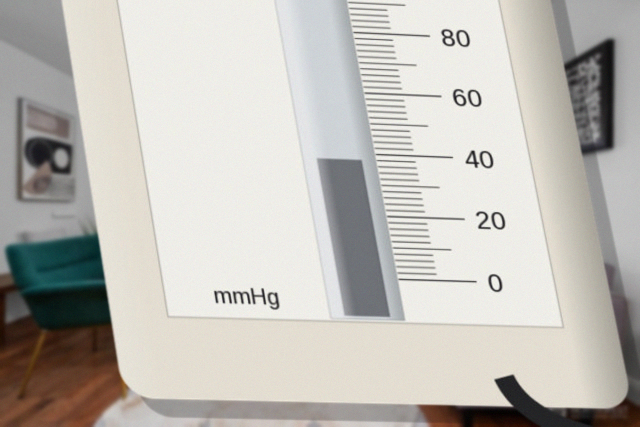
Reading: 38; mmHg
